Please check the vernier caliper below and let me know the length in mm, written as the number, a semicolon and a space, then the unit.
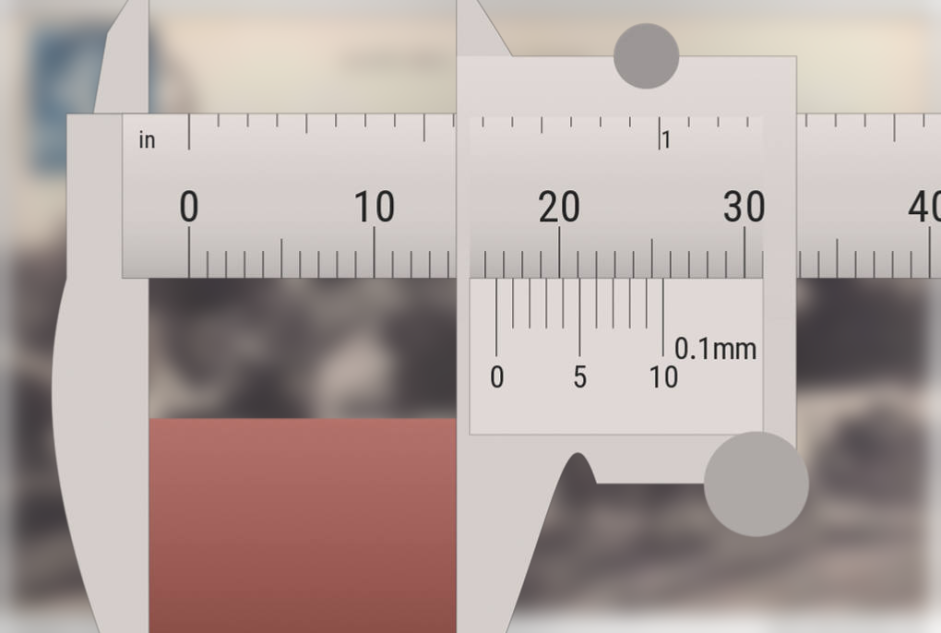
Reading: 16.6; mm
